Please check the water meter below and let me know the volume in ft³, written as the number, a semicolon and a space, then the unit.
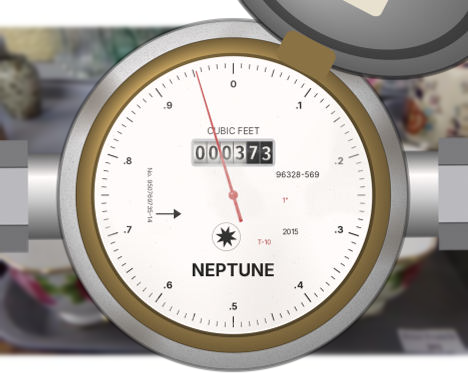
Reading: 372.95; ft³
